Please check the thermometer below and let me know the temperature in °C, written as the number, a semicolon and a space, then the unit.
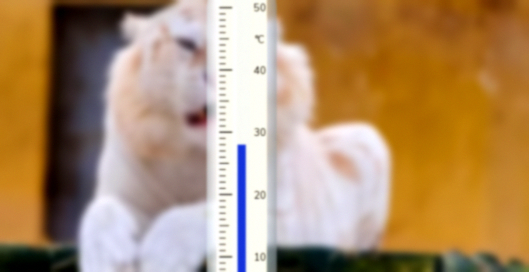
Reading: 28; °C
